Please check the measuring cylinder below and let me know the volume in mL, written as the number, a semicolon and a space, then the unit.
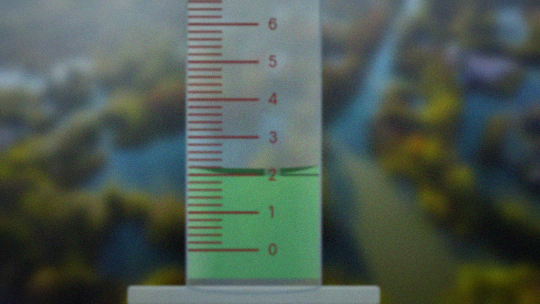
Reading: 2; mL
